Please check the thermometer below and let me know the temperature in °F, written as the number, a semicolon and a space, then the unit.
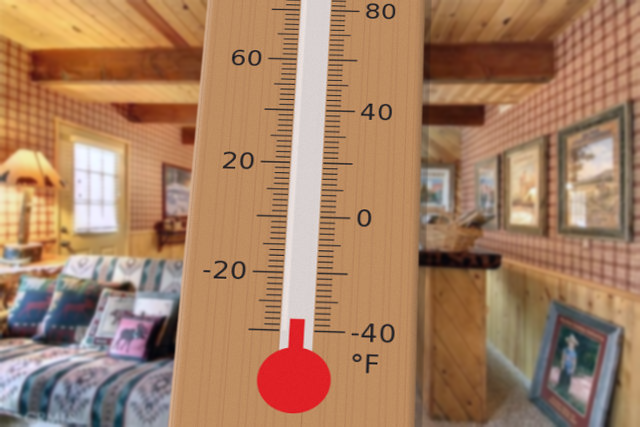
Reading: -36; °F
